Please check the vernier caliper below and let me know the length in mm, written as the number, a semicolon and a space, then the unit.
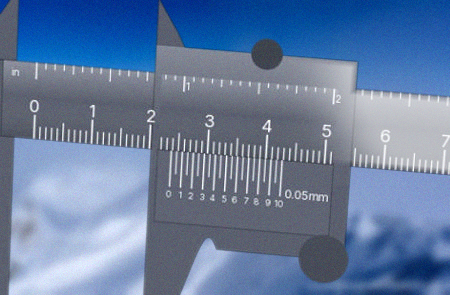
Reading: 23.8; mm
